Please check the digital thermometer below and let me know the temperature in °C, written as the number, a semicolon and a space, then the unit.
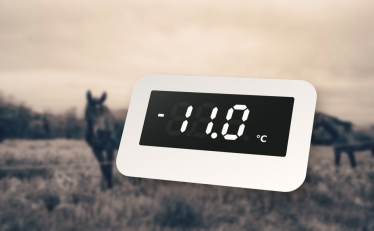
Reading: -11.0; °C
